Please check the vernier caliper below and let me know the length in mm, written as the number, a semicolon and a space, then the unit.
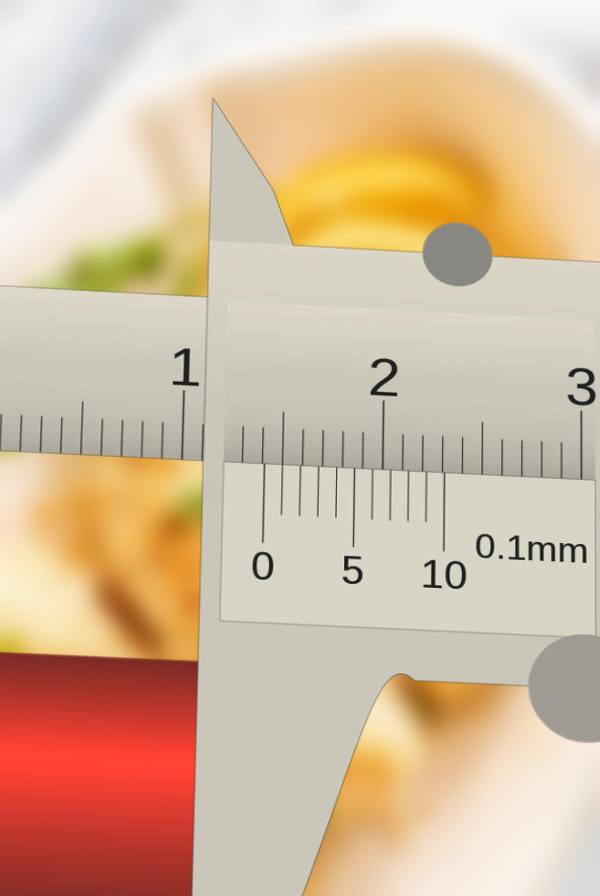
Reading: 14.1; mm
